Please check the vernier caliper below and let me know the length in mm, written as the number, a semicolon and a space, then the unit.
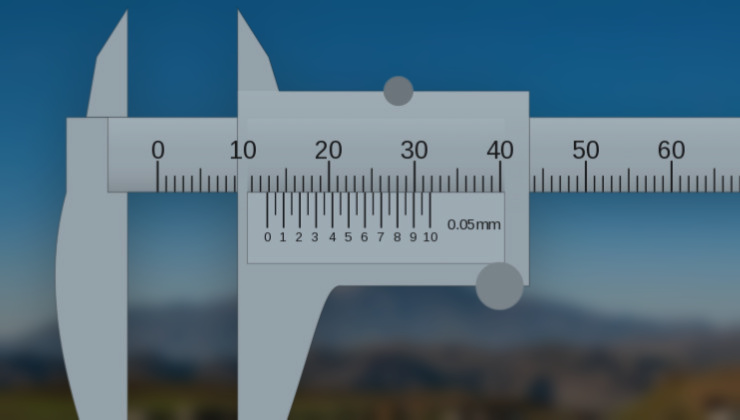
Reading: 12.8; mm
